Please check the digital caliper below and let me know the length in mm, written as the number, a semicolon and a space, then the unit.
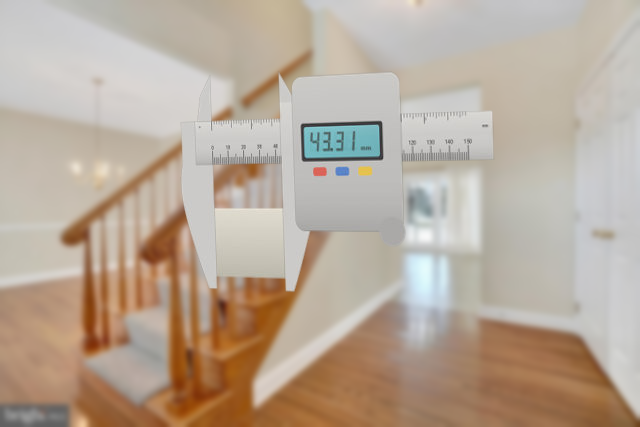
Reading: 43.31; mm
